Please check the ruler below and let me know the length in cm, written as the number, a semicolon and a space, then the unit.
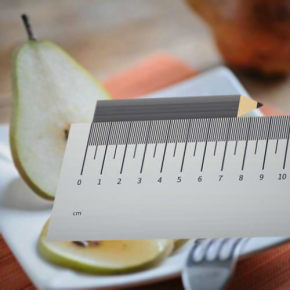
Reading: 8.5; cm
